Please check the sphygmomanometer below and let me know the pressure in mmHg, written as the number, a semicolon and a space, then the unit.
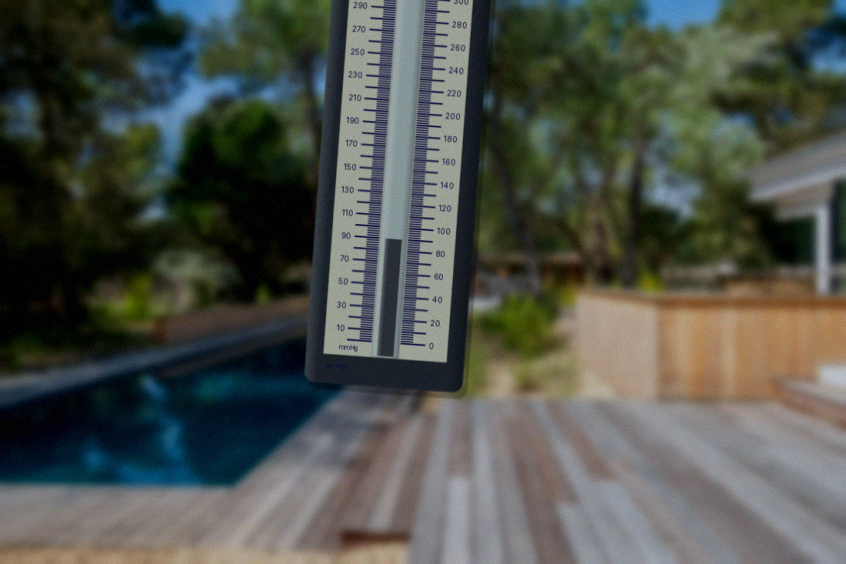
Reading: 90; mmHg
